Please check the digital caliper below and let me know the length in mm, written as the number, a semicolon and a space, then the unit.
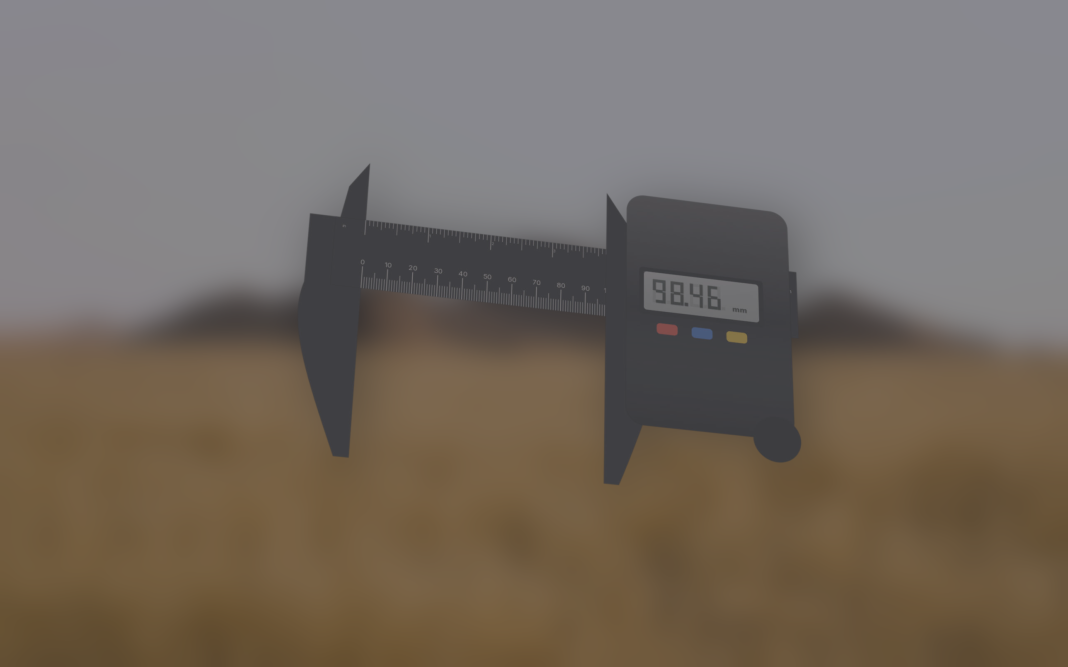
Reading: 98.46; mm
